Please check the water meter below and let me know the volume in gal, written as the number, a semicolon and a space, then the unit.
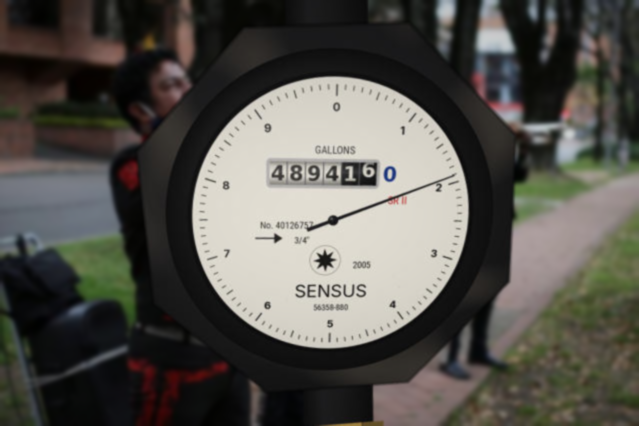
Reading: 4894161.9; gal
